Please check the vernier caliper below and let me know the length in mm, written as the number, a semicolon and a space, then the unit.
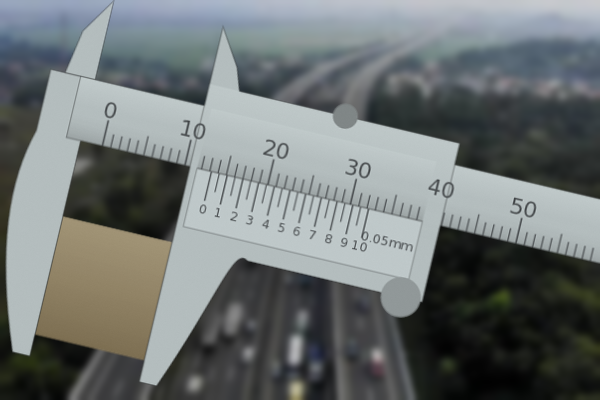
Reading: 13.2; mm
